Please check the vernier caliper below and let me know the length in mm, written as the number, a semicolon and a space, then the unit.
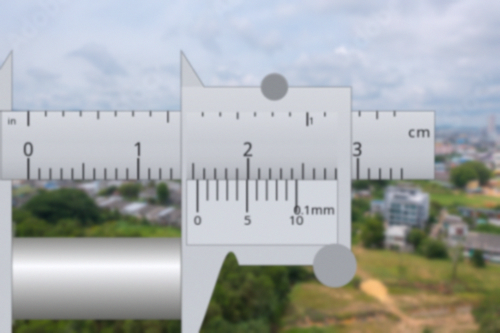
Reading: 15.4; mm
